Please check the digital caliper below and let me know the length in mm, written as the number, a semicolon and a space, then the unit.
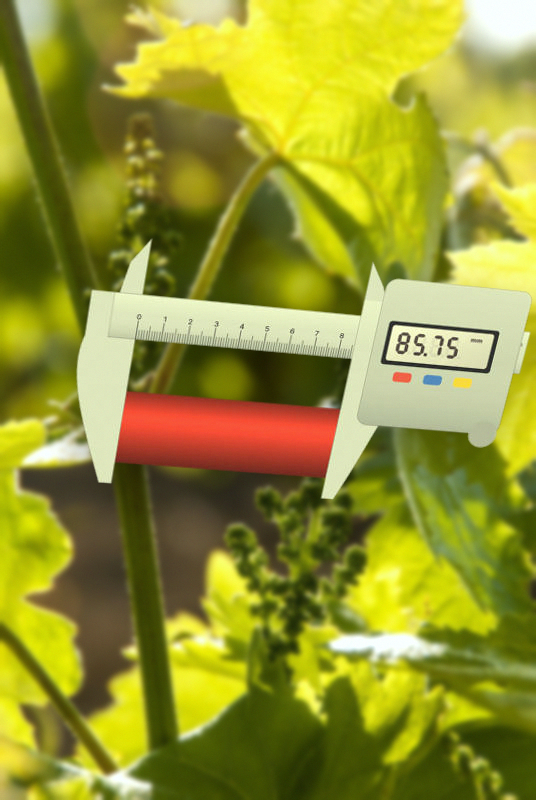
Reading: 85.75; mm
